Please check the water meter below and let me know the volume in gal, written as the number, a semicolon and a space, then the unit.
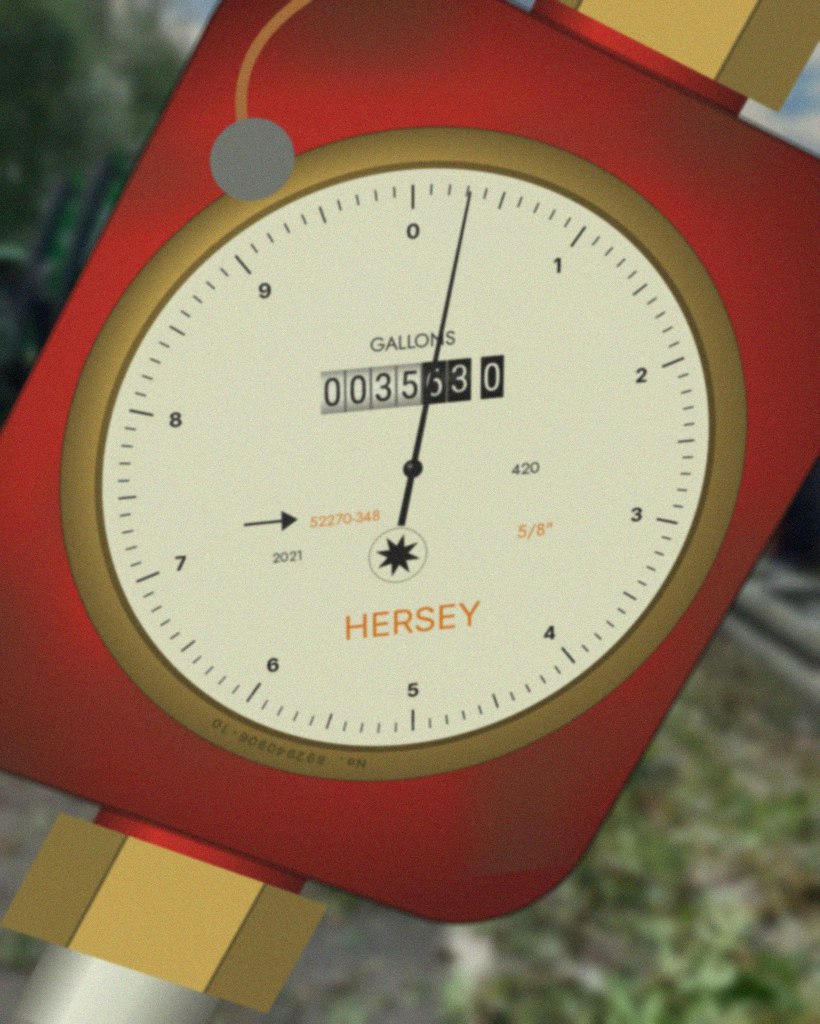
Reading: 35630.3; gal
